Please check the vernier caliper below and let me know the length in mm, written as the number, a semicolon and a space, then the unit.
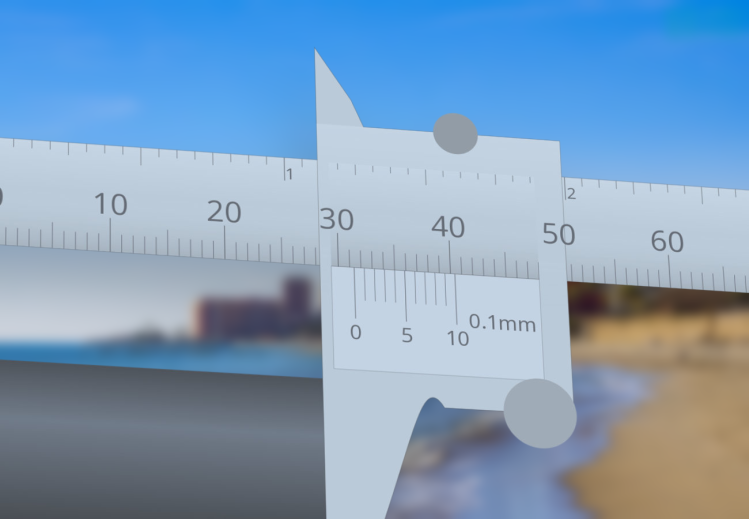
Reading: 31.4; mm
